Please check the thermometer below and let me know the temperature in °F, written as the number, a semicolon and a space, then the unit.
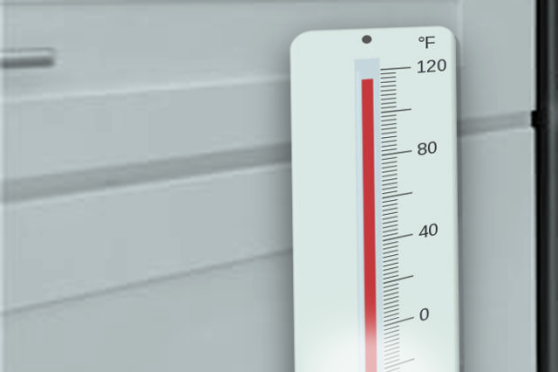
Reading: 116; °F
